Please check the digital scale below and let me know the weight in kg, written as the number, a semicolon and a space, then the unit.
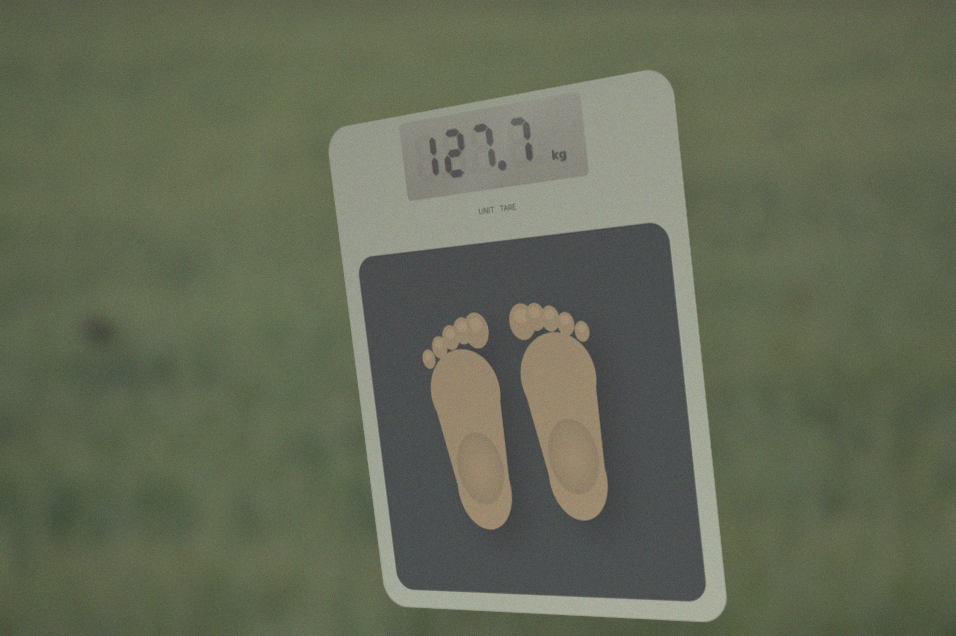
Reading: 127.7; kg
